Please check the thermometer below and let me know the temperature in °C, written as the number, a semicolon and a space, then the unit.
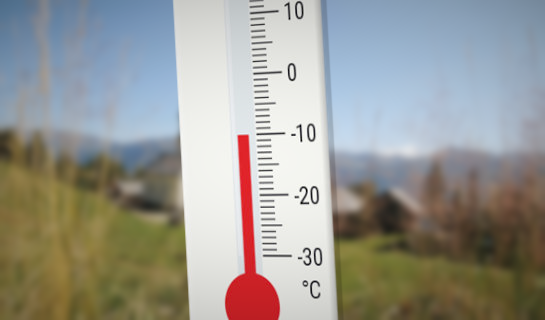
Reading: -10; °C
